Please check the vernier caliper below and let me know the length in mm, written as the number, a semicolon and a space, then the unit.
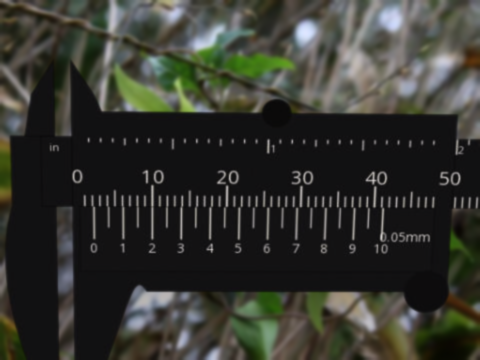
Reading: 2.2; mm
